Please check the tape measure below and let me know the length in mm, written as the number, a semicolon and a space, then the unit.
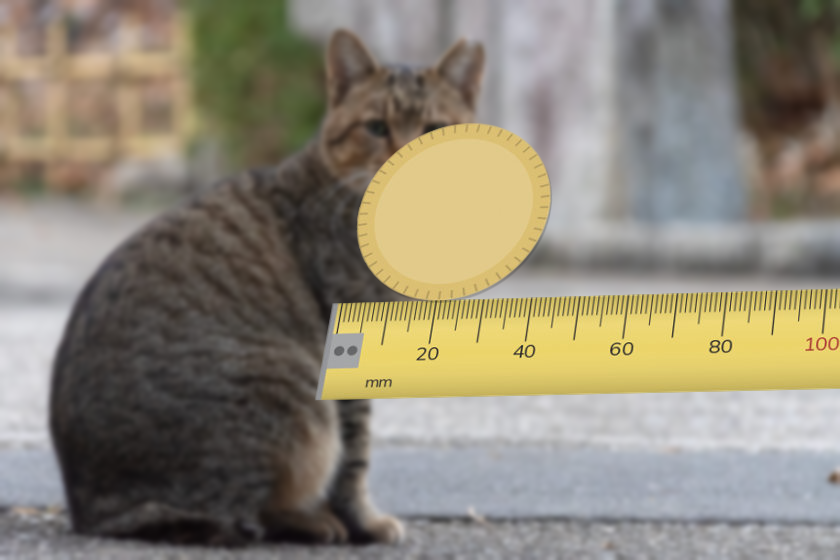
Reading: 41; mm
